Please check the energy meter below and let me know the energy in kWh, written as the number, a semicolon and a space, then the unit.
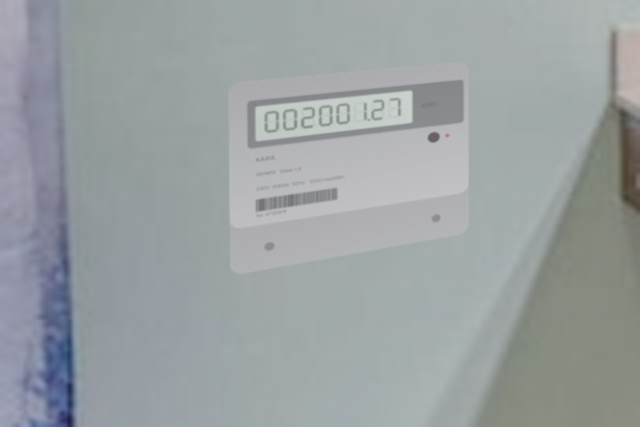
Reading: 2001.27; kWh
